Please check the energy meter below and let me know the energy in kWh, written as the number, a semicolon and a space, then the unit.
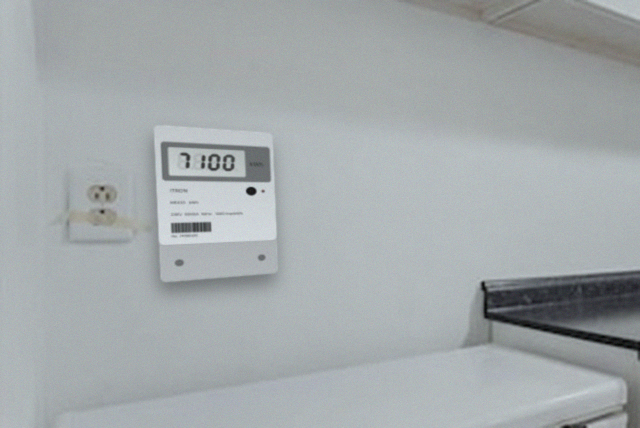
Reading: 7100; kWh
